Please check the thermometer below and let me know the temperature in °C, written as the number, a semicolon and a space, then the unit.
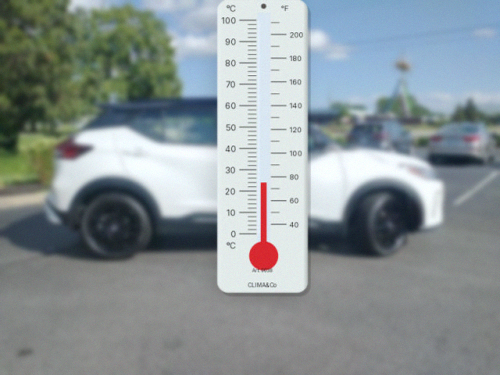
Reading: 24; °C
